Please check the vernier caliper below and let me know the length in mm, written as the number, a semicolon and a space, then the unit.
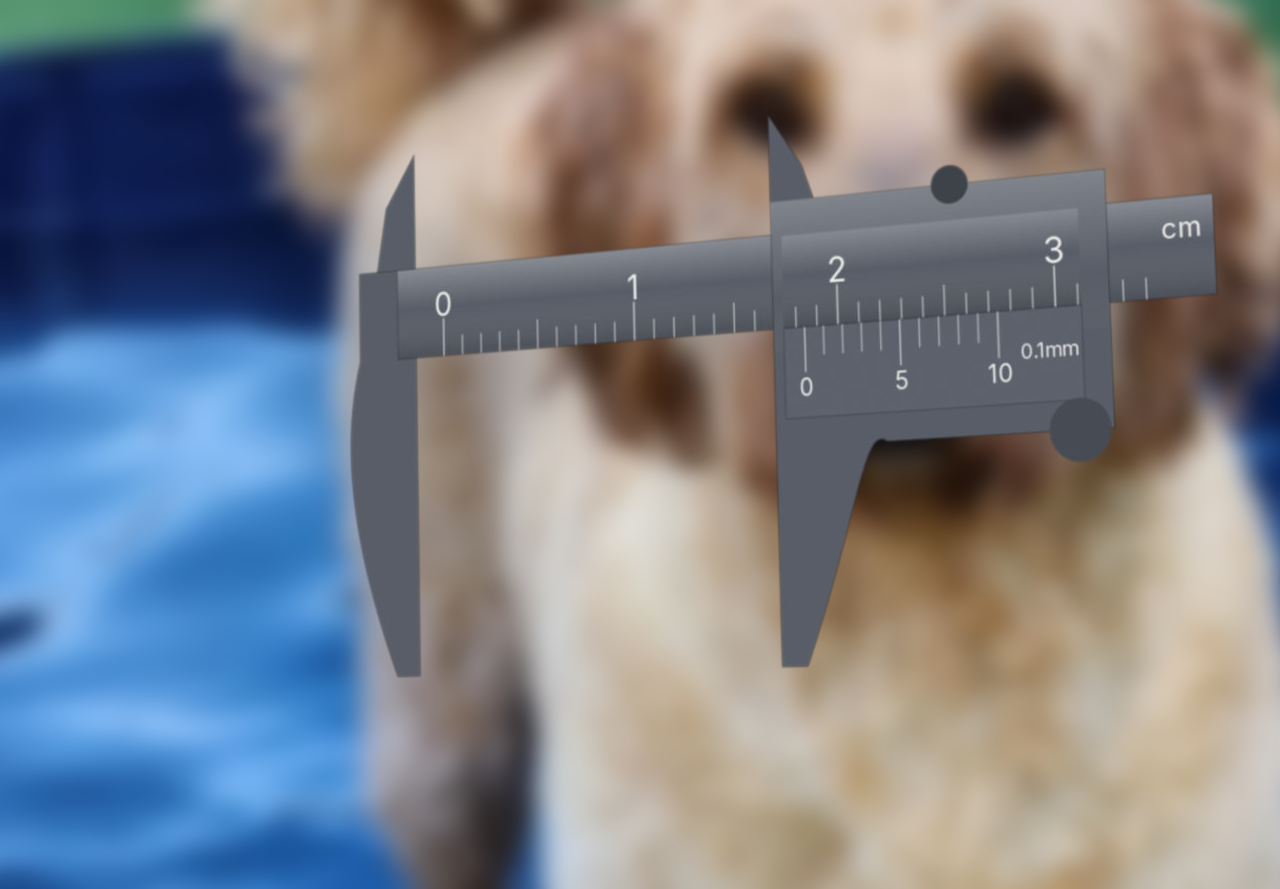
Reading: 18.4; mm
